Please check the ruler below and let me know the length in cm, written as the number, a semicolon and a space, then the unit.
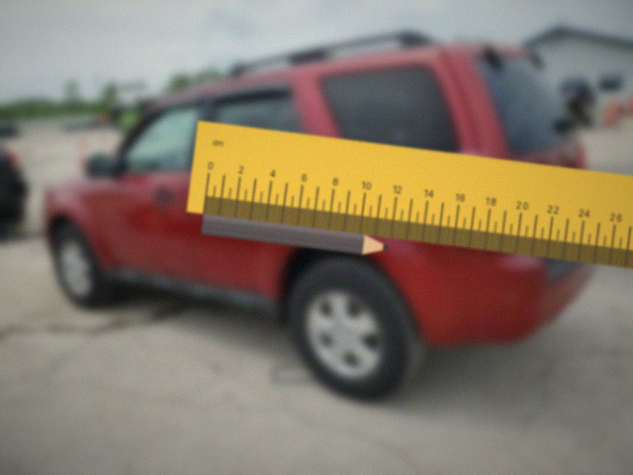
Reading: 12; cm
